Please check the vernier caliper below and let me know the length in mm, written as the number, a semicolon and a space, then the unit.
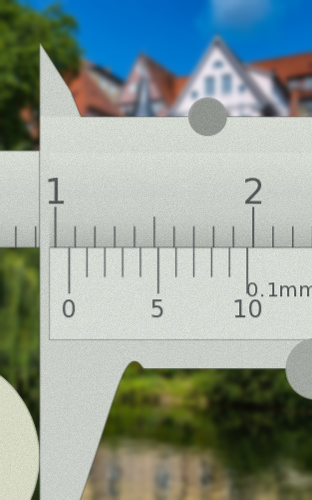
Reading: 10.7; mm
